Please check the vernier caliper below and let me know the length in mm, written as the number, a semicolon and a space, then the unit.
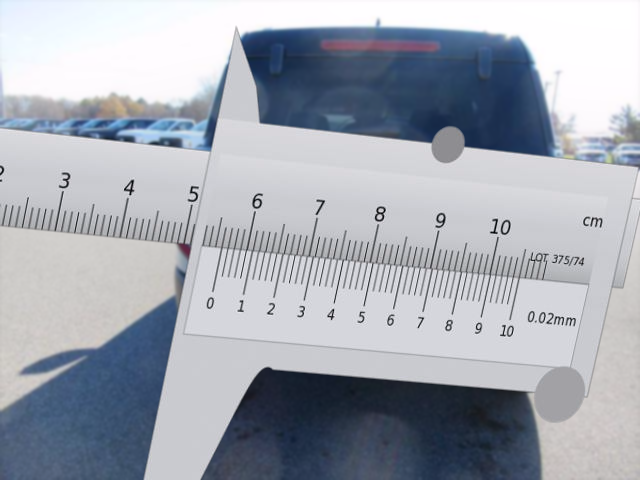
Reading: 56.0; mm
